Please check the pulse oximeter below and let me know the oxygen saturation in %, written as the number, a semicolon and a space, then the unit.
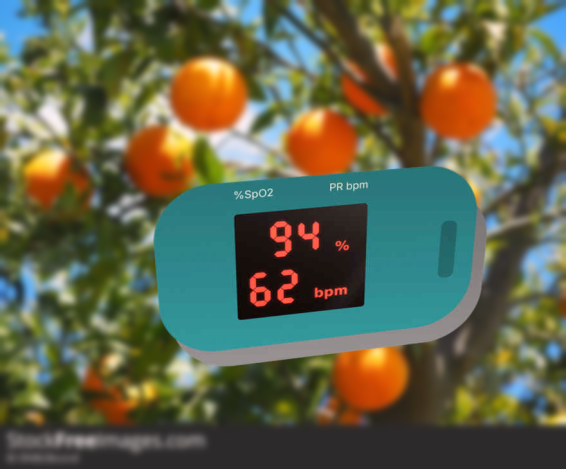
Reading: 94; %
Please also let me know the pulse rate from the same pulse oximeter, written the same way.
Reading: 62; bpm
